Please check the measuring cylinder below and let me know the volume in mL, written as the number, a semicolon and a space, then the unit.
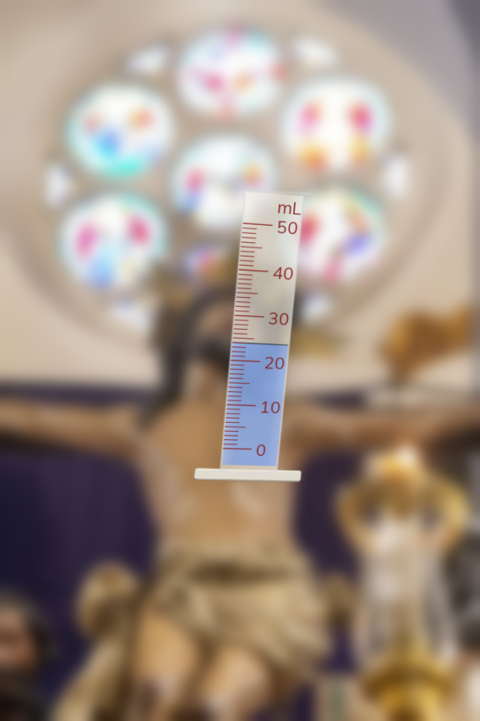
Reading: 24; mL
